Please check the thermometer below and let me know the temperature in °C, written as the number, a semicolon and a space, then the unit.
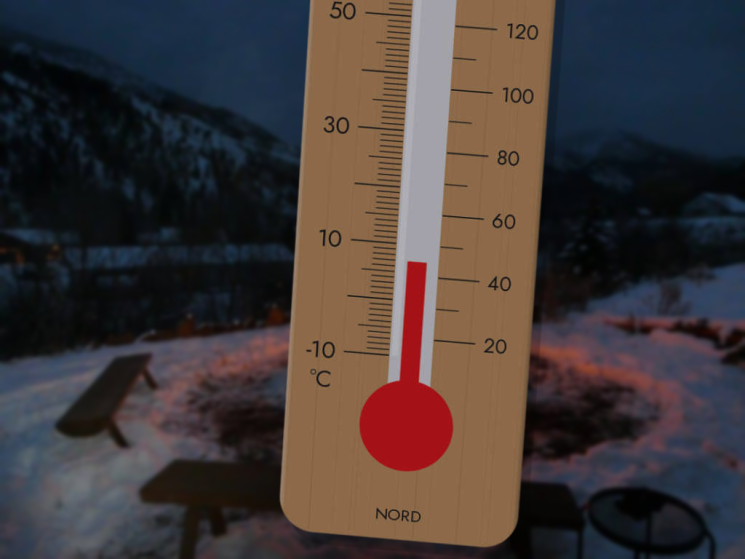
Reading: 7; °C
